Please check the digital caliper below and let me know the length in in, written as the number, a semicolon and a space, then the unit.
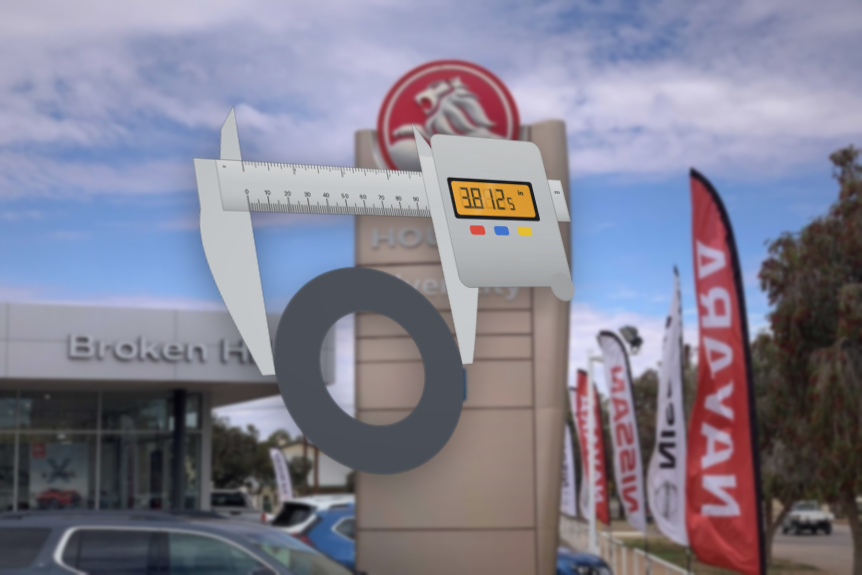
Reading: 3.8125; in
